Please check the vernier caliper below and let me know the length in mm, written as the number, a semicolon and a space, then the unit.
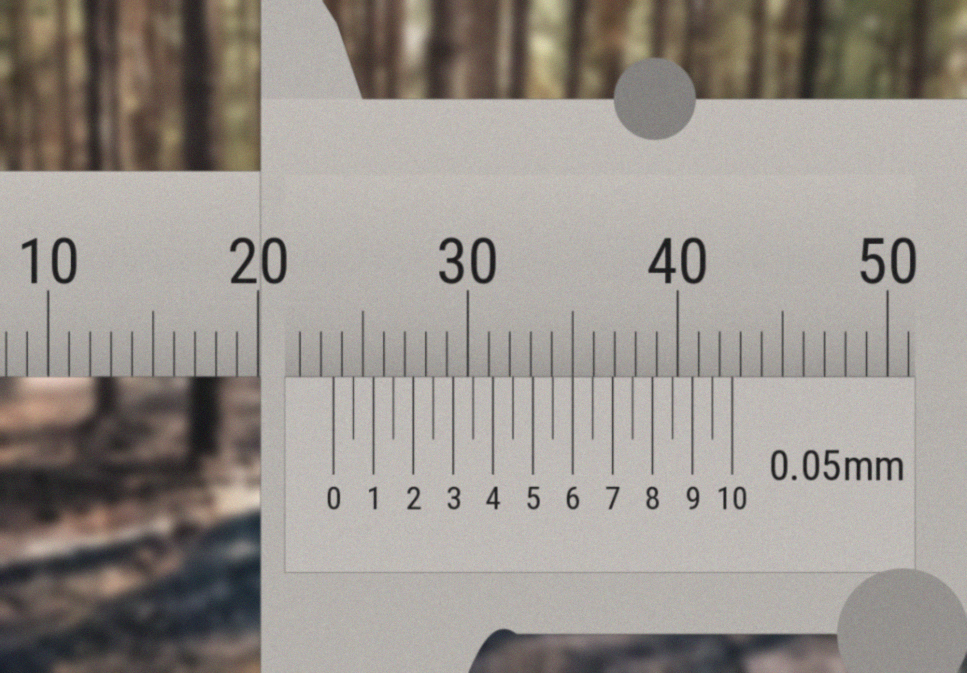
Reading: 23.6; mm
